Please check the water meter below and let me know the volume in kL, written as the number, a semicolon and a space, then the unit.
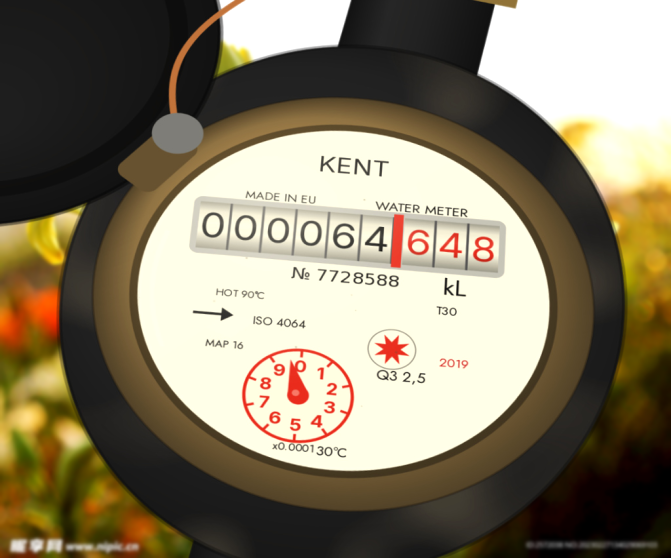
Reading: 64.6479; kL
